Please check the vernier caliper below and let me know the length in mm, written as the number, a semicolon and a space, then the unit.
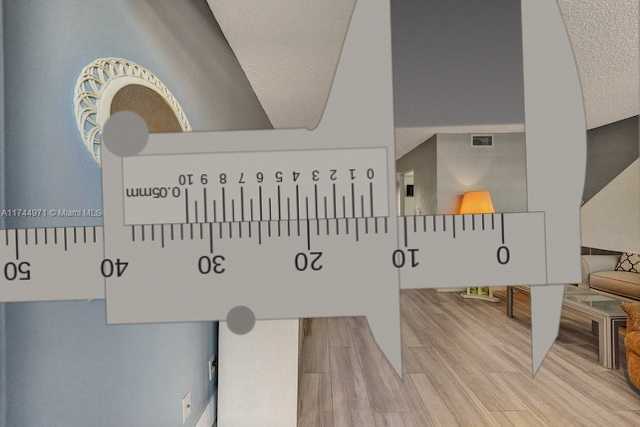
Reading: 13.4; mm
